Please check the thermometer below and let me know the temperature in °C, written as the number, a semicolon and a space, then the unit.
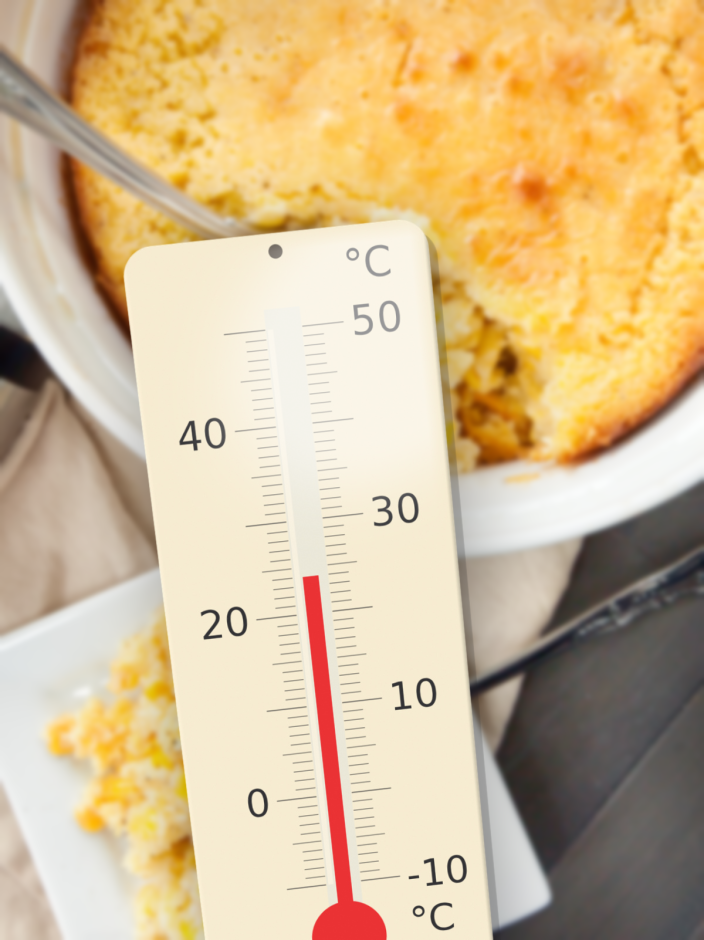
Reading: 24; °C
